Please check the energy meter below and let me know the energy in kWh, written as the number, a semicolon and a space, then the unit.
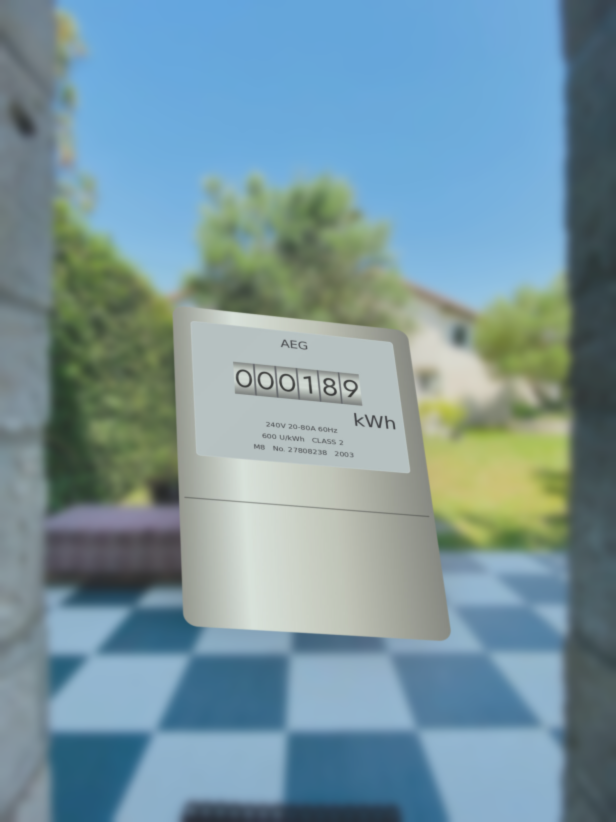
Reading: 189; kWh
